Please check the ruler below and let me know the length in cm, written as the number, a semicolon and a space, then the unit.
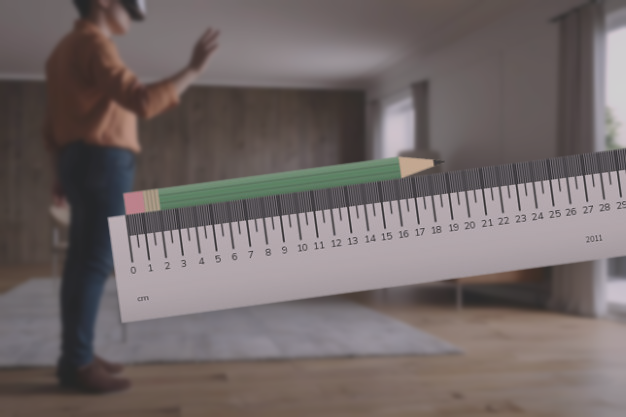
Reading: 19; cm
